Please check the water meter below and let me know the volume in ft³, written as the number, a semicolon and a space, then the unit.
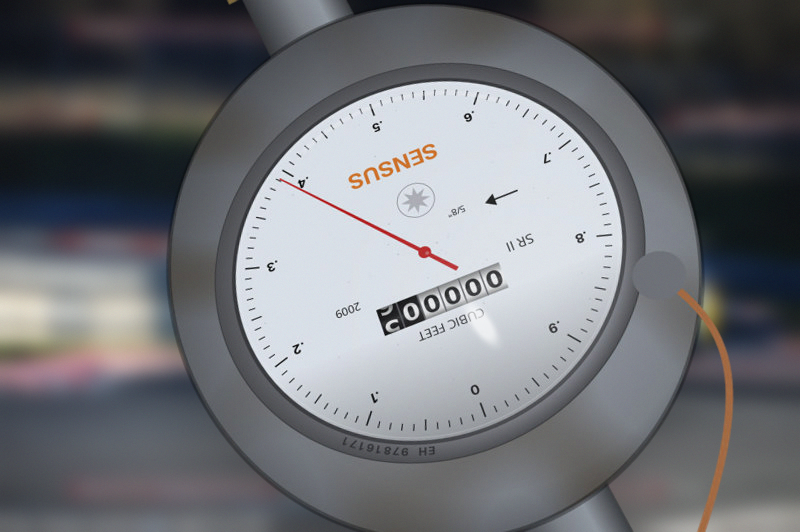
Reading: 5.39; ft³
